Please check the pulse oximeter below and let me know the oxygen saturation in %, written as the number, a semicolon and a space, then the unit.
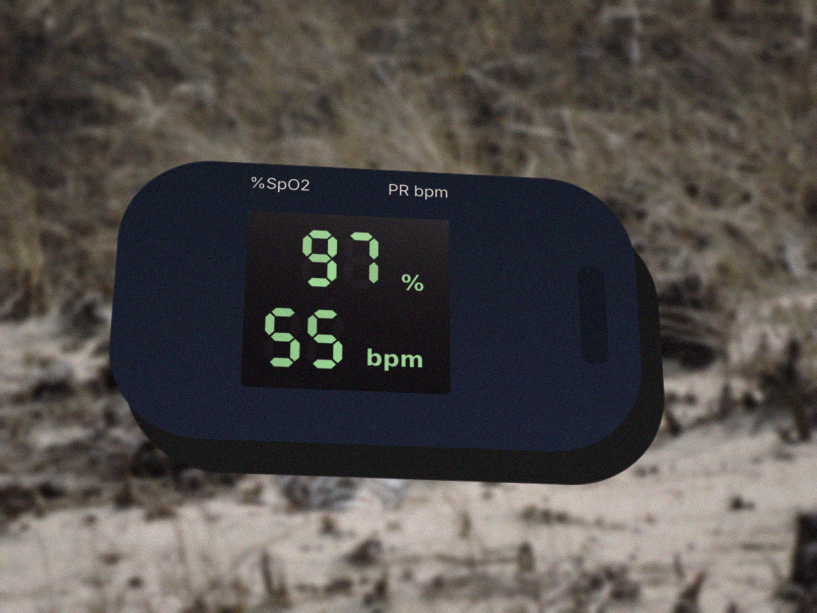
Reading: 97; %
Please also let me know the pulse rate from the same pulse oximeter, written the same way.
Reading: 55; bpm
